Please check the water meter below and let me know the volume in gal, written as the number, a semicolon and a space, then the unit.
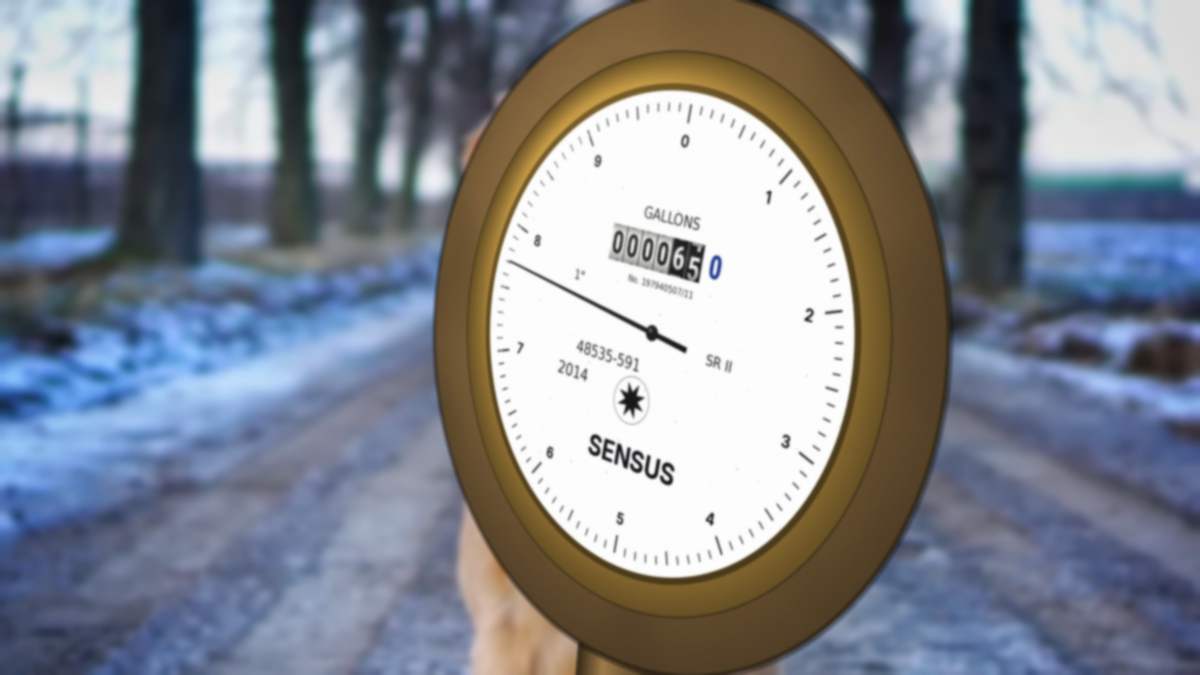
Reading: 647.7; gal
